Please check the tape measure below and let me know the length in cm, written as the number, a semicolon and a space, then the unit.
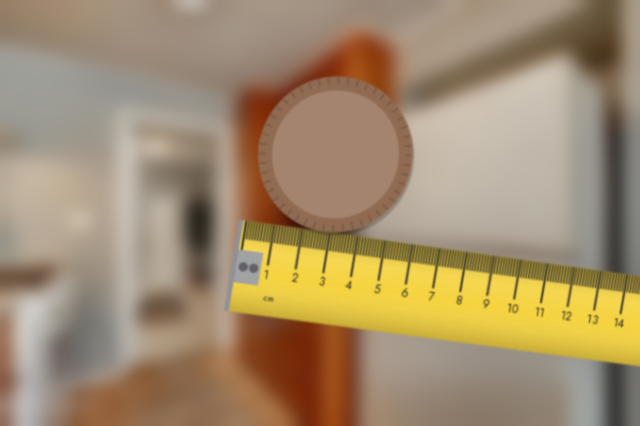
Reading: 5.5; cm
